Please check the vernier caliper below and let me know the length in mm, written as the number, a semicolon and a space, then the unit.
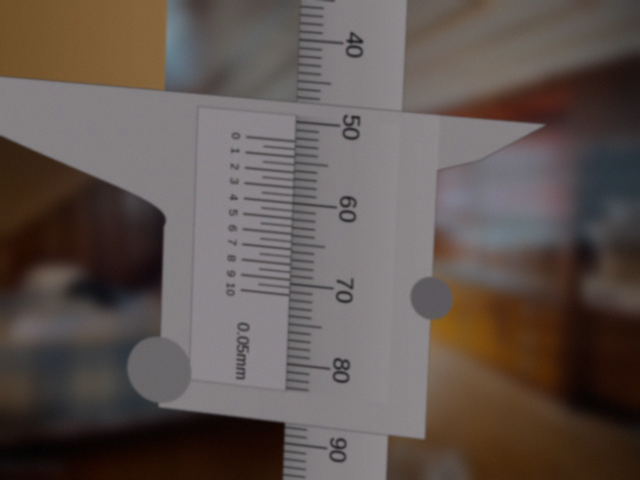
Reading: 52.4; mm
